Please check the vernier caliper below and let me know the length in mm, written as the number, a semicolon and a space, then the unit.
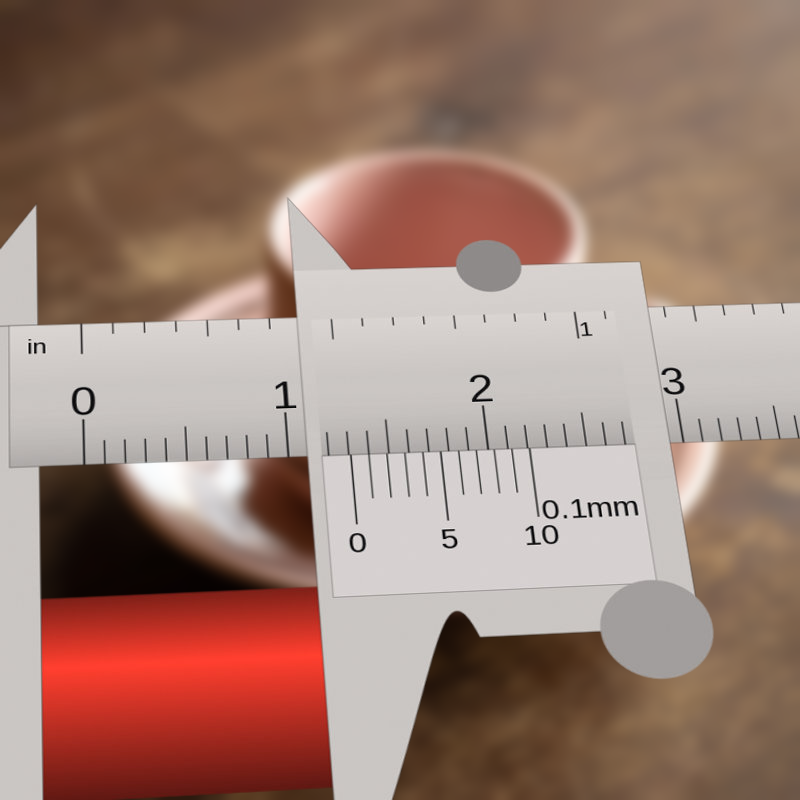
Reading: 13.1; mm
